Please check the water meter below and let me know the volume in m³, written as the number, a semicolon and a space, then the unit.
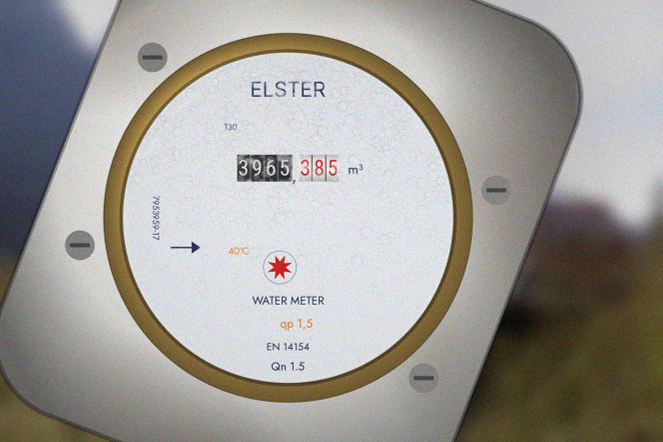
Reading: 3965.385; m³
